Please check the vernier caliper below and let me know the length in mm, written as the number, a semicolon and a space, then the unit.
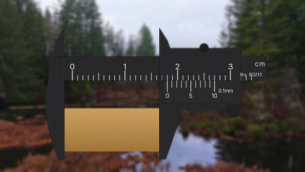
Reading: 18.0; mm
